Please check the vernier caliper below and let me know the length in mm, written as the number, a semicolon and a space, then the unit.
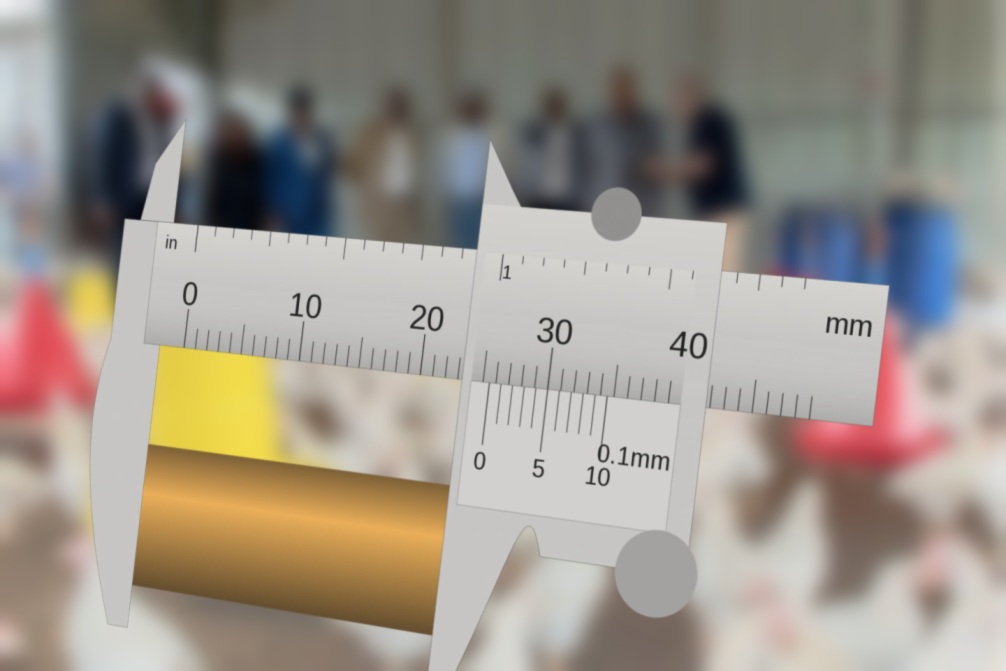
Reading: 25.5; mm
